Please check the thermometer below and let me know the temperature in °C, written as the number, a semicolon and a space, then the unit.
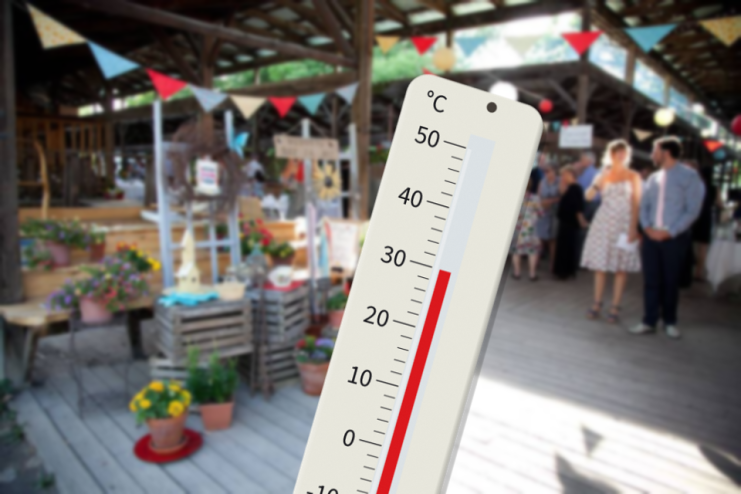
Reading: 30; °C
